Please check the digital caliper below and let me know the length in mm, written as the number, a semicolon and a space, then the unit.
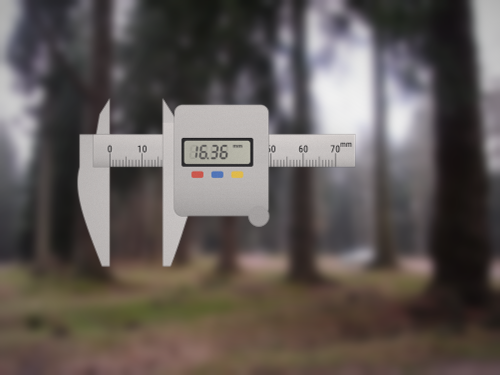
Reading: 16.36; mm
